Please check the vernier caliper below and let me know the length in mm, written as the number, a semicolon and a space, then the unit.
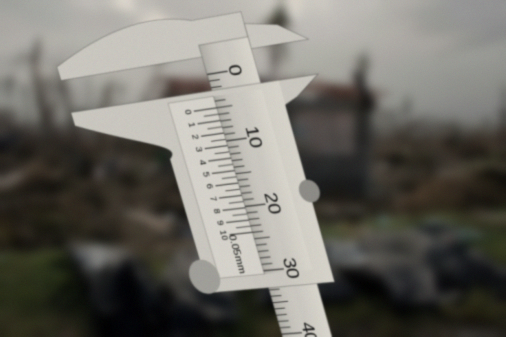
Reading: 5.0; mm
